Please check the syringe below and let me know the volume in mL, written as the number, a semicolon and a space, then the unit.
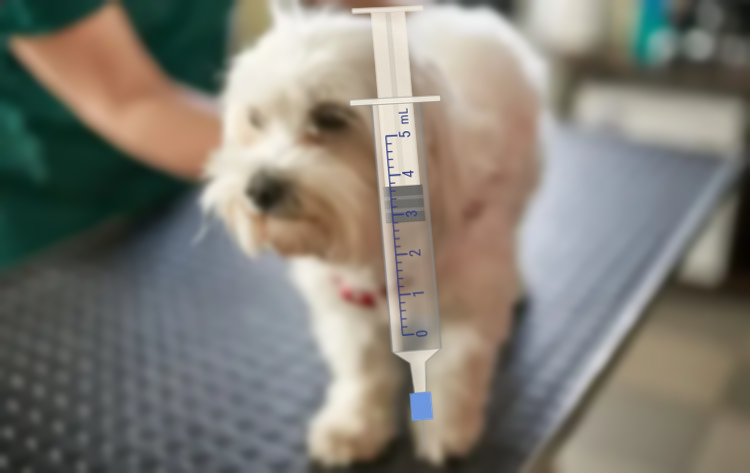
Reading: 2.8; mL
